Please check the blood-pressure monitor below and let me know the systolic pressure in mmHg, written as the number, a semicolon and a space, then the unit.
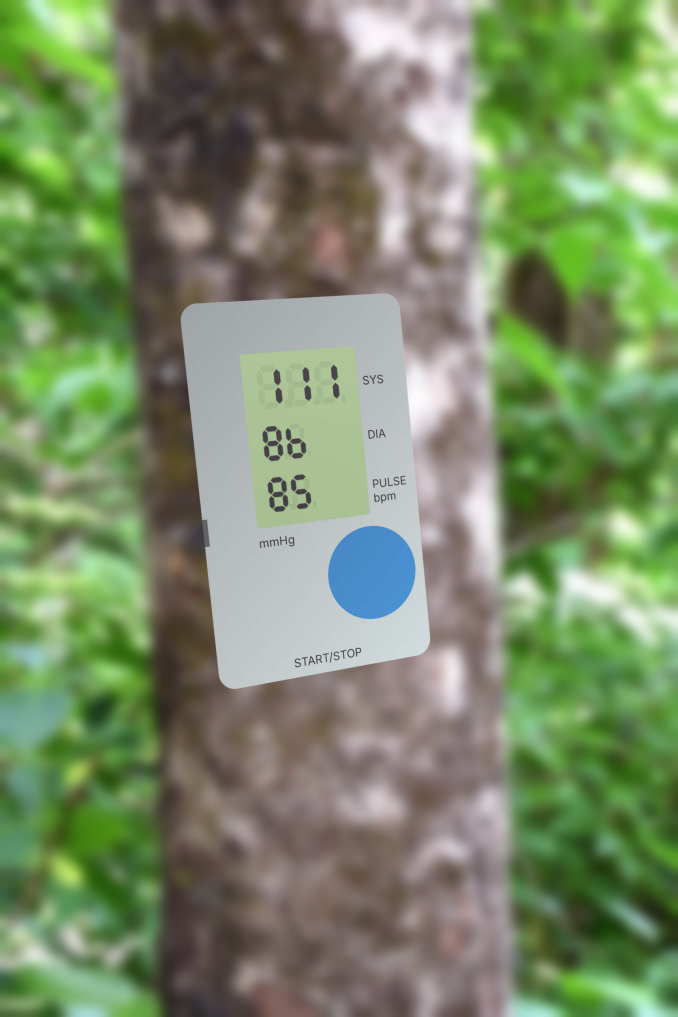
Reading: 111; mmHg
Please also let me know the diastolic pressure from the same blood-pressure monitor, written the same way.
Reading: 86; mmHg
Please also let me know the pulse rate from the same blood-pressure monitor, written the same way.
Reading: 85; bpm
